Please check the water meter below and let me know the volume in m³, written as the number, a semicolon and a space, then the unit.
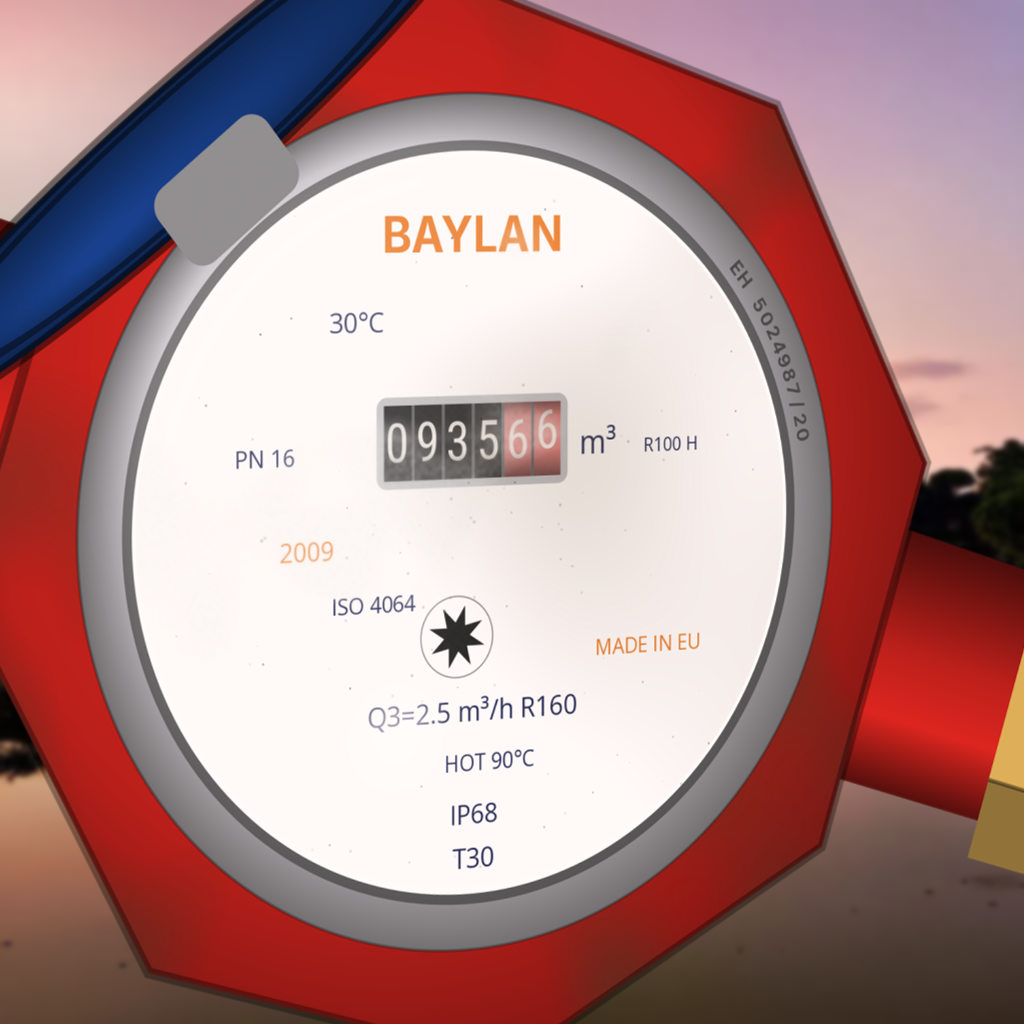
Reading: 935.66; m³
